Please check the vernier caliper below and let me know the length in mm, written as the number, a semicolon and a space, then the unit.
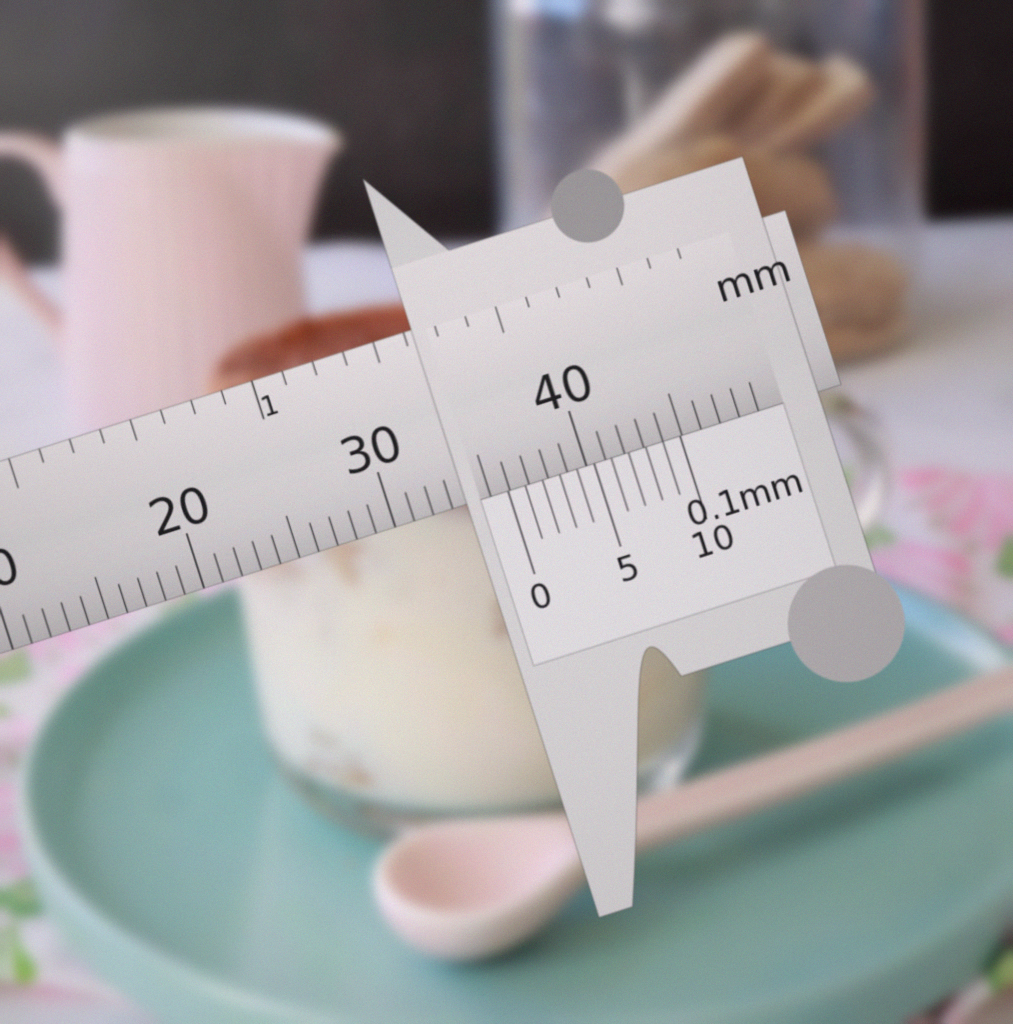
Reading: 35.9; mm
